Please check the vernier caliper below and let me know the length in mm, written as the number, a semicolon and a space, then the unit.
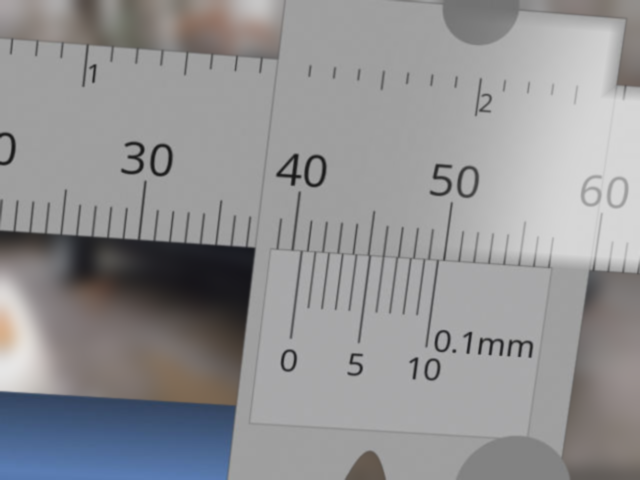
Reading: 40.6; mm
